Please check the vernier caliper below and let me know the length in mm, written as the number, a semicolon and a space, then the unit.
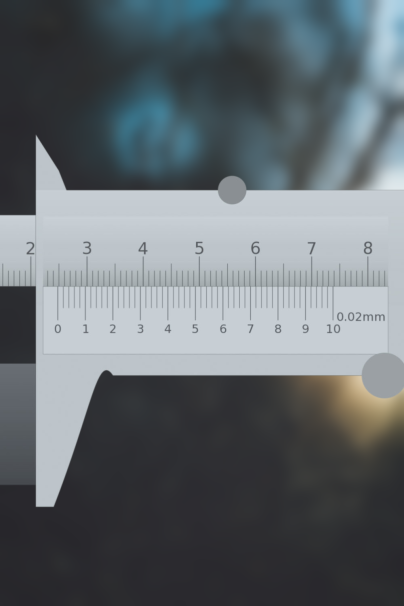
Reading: 24.8; mm
